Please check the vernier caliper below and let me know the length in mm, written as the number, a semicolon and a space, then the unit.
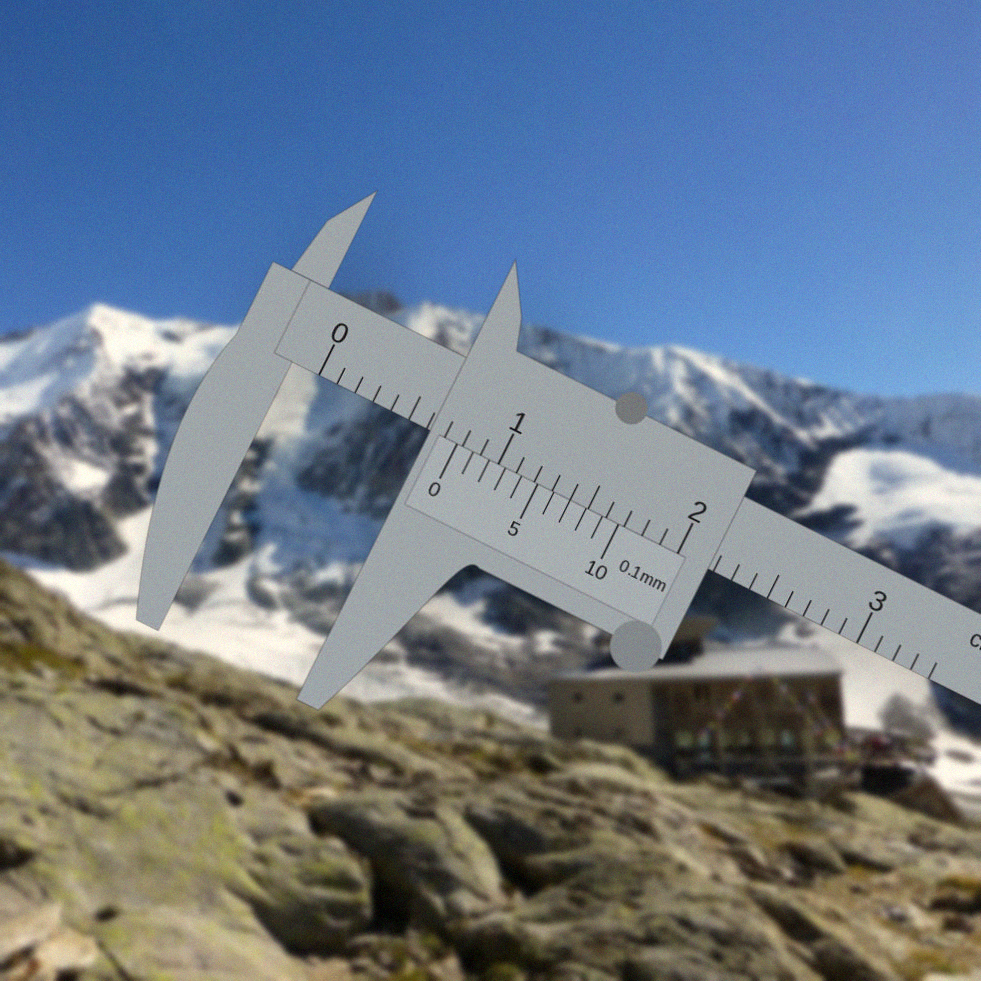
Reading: 7.7; mm
